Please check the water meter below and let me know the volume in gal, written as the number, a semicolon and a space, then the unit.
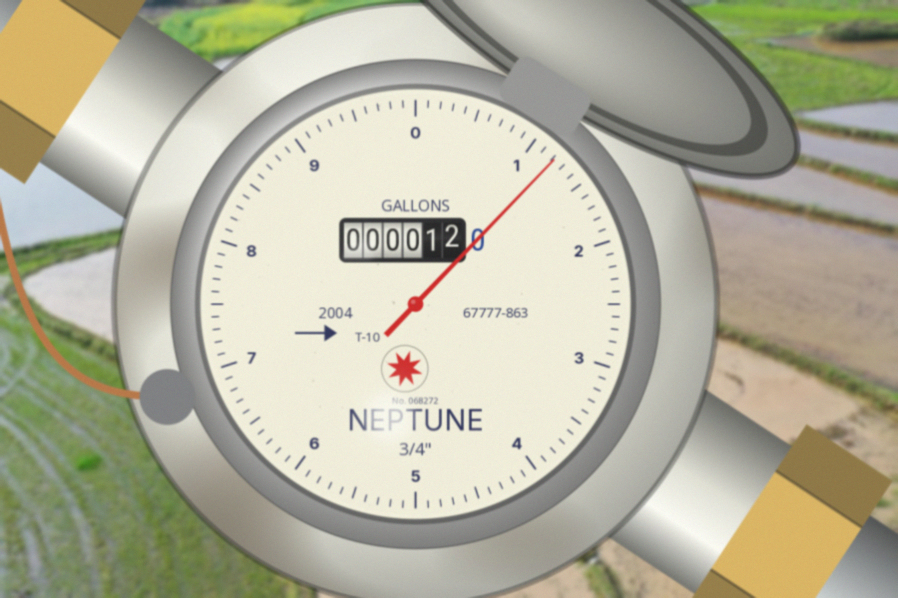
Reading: 121.2; gal
